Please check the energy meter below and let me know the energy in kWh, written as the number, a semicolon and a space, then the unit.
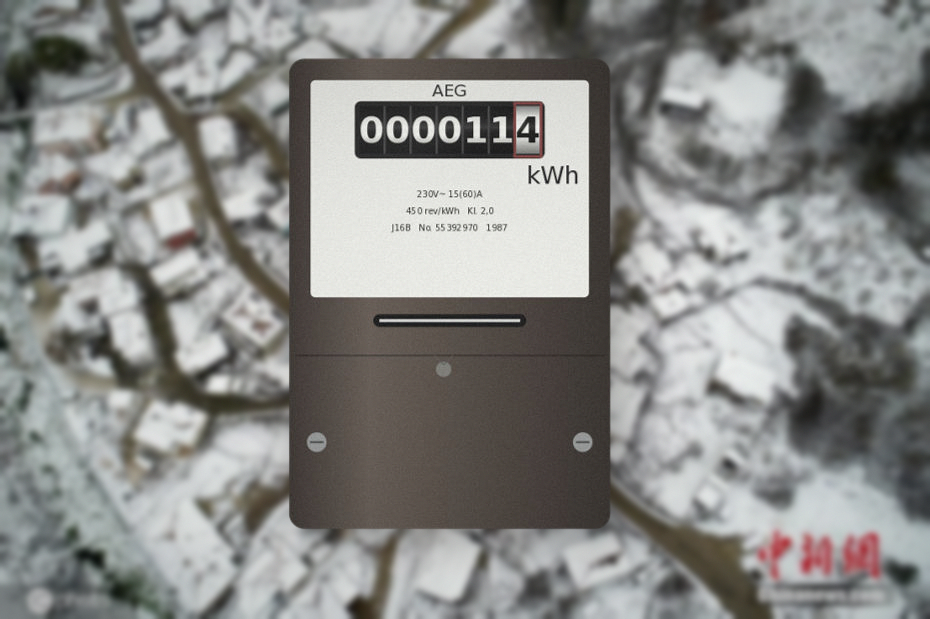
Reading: 11.4; kWh
